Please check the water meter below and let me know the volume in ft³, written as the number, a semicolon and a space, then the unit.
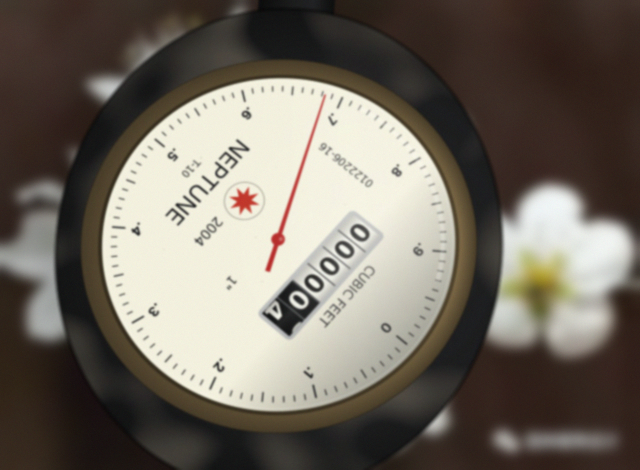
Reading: 3.68; ft³
